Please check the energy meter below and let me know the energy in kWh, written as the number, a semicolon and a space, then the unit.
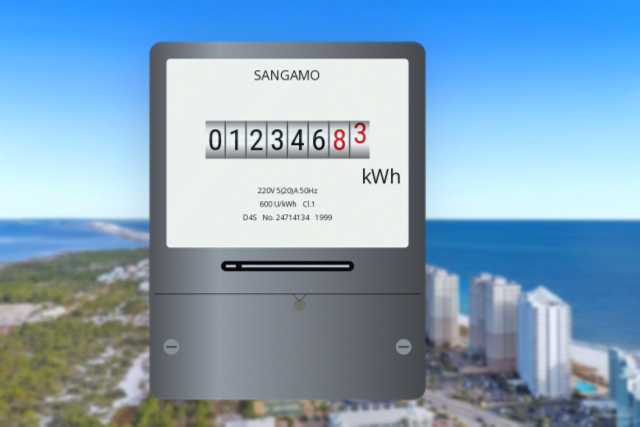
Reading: 12346.83; kWh
